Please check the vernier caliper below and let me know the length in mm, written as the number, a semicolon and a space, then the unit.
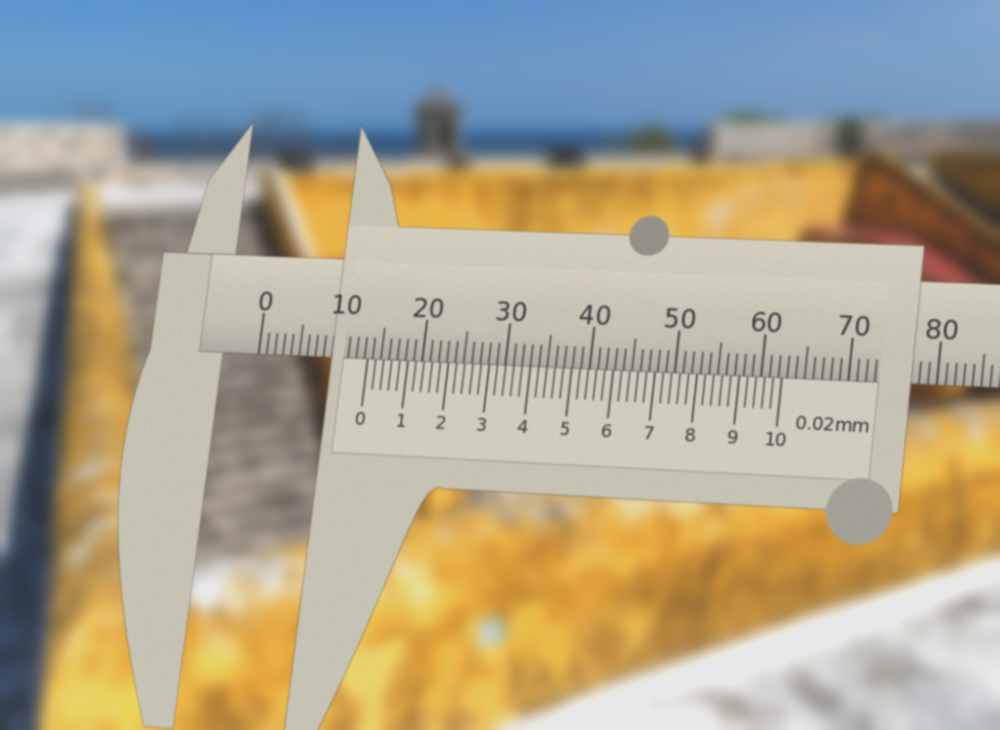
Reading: 13.4; mm
